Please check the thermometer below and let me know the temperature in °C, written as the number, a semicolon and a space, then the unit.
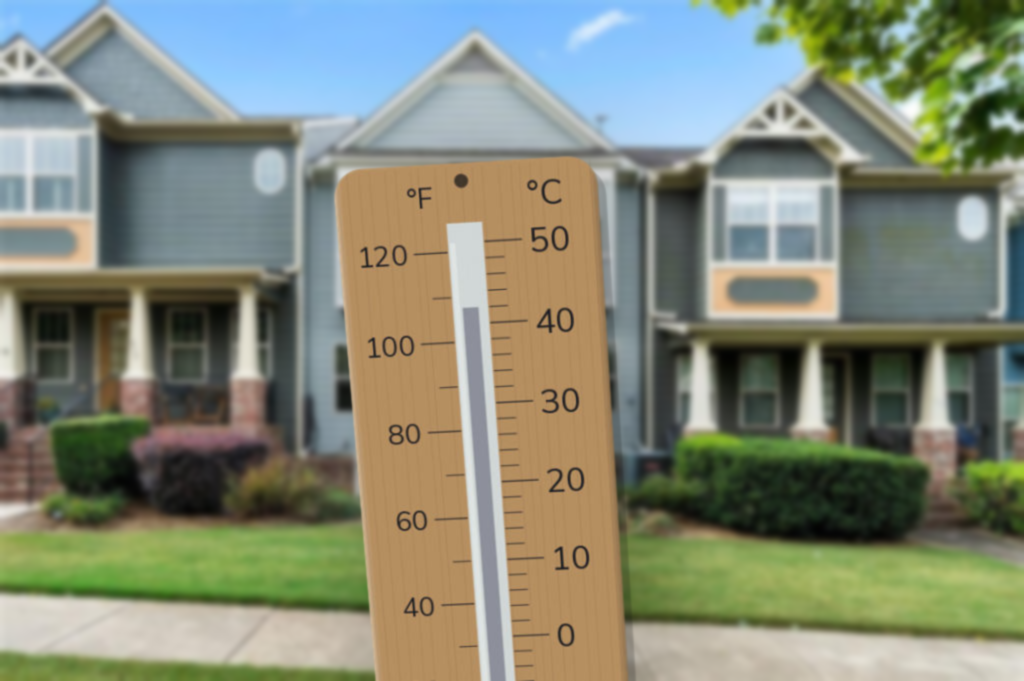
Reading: 42; °C
